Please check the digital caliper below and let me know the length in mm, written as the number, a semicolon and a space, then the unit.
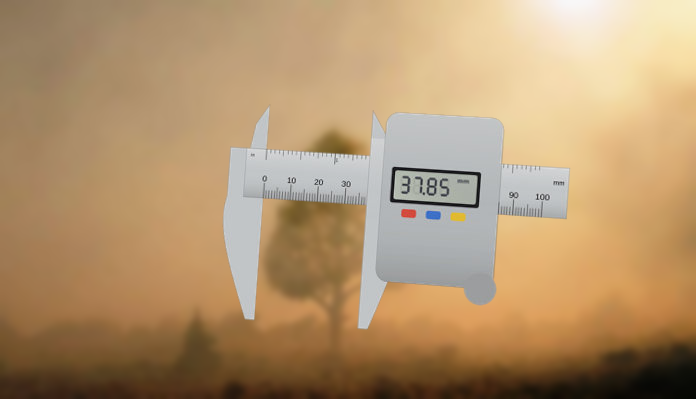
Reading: 37.85; mm
